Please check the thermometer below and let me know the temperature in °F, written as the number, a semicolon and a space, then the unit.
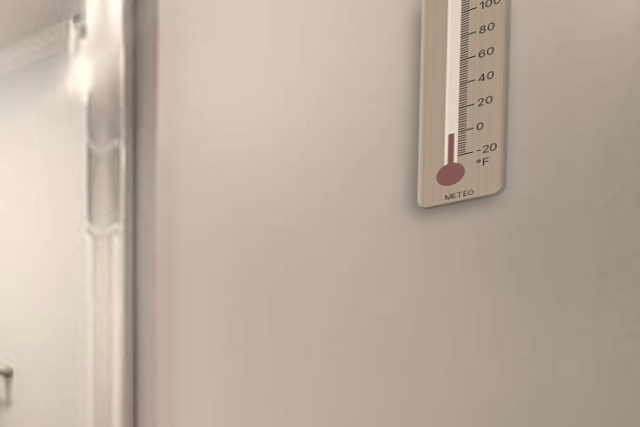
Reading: 0; °F
